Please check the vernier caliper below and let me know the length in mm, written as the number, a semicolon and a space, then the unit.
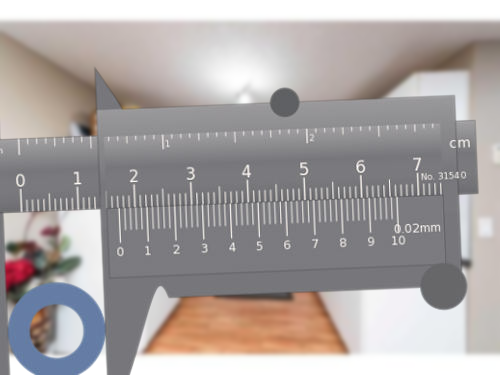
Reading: 17.2; mm
